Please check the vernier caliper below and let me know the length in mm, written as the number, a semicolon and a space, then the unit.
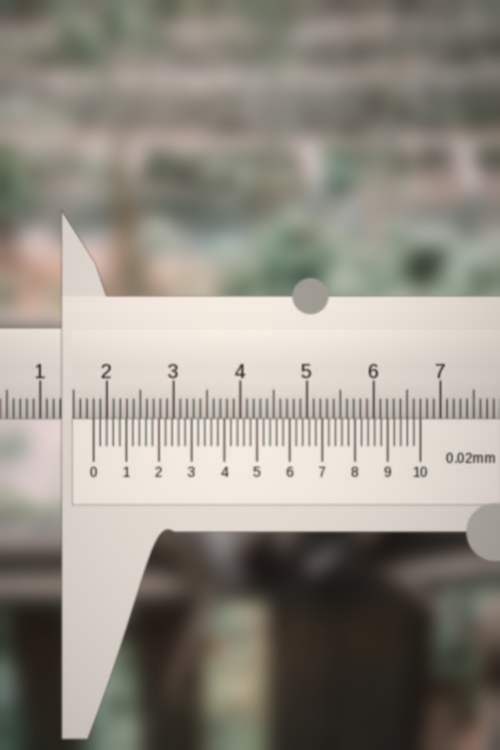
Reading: 18.0; mm
